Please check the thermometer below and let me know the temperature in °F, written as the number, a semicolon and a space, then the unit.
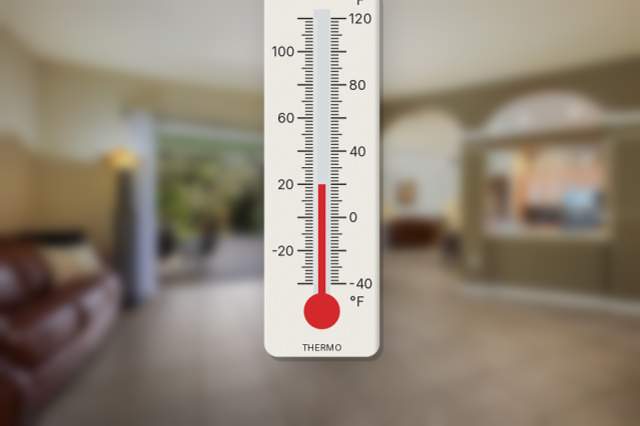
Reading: 20; °F
